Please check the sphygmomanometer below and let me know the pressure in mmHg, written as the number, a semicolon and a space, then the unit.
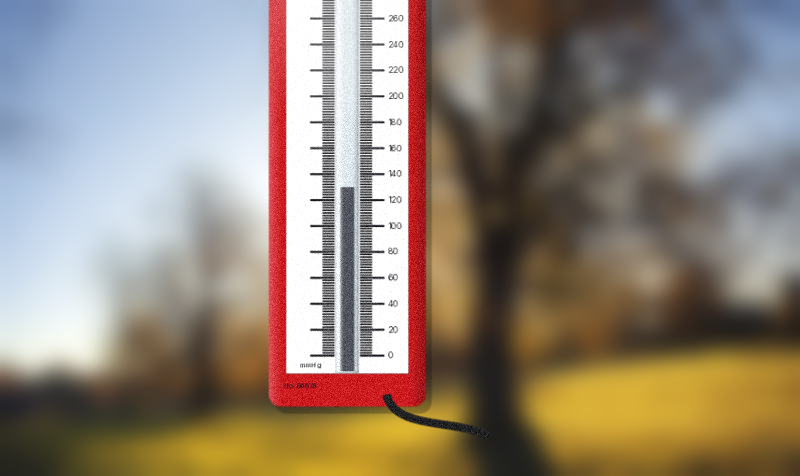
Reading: 130; mmHg
